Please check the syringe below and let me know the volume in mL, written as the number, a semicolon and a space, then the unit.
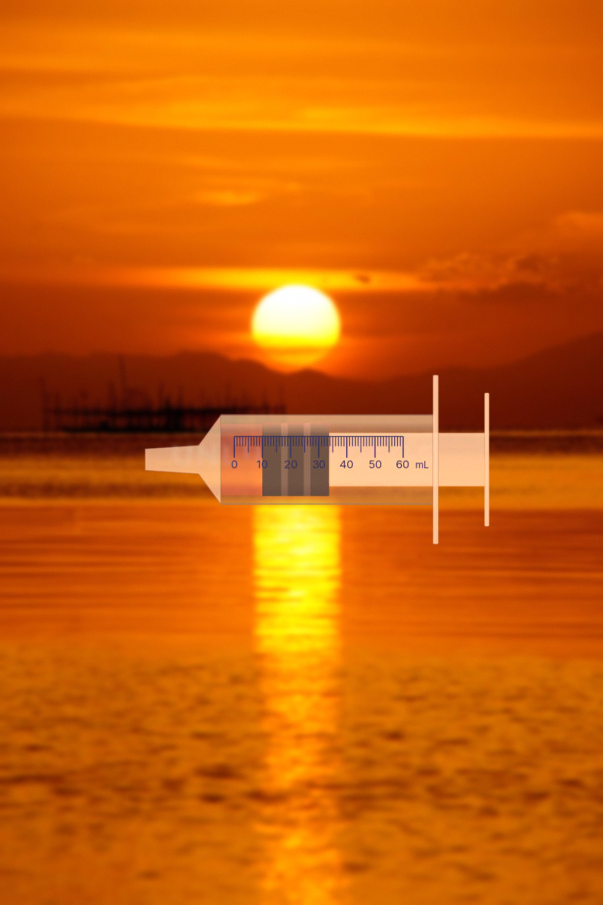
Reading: 10; mL
